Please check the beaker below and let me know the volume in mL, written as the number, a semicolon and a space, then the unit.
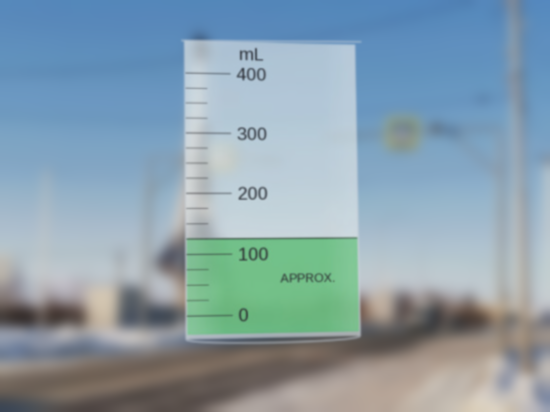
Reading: 125; mL
